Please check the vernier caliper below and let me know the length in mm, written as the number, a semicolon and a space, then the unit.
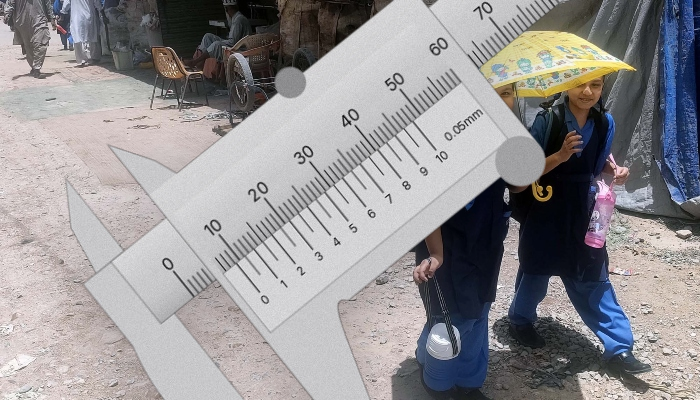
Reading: 9.2; mm
